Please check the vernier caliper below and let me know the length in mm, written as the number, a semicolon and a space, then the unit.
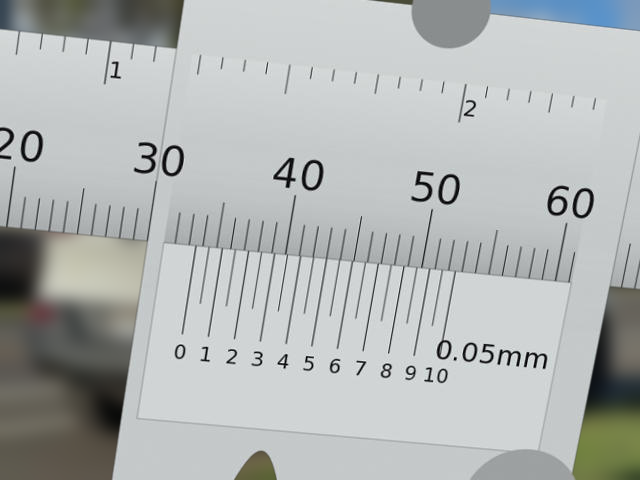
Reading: 33.5; mm
